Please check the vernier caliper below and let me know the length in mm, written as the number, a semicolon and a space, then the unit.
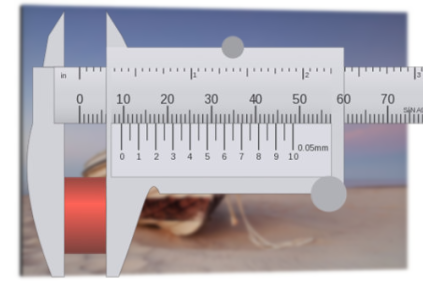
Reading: 9.5; mm
